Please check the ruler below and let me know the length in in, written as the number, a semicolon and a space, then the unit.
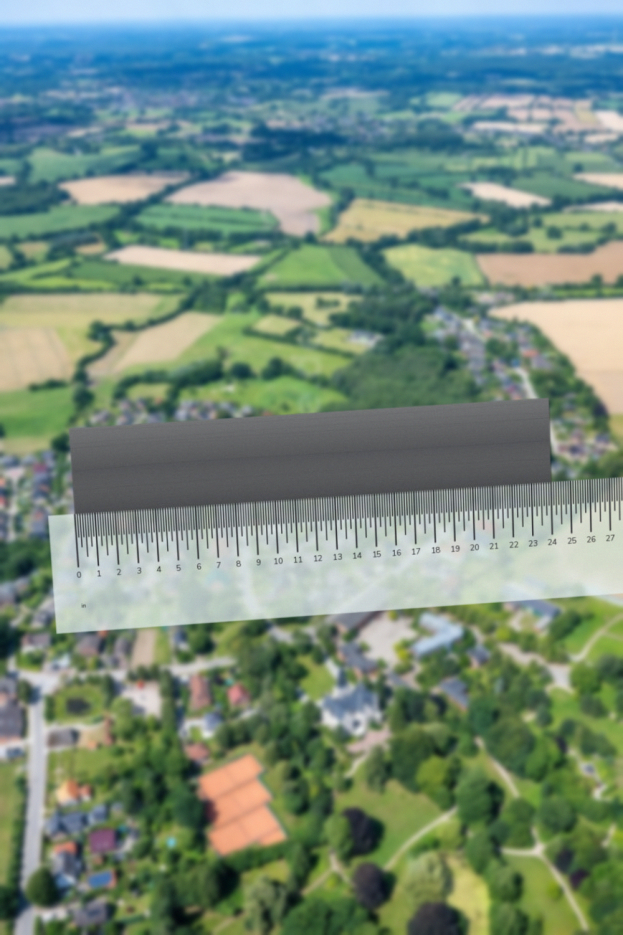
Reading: 24; in
